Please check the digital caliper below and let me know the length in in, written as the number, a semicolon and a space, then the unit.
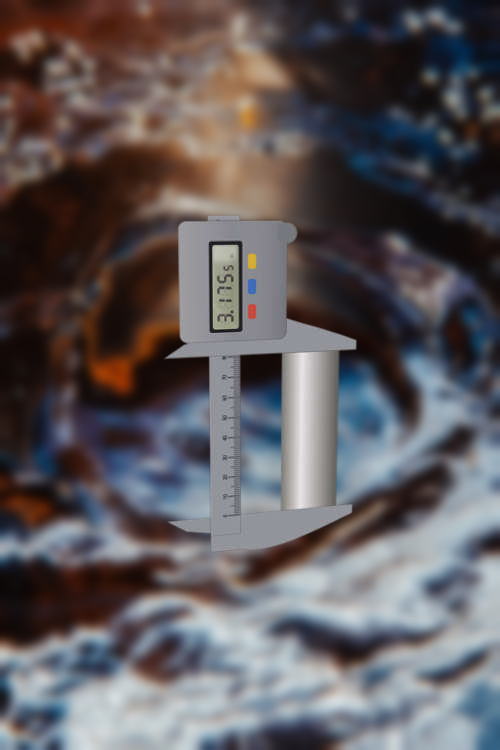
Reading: 3.1755; in
